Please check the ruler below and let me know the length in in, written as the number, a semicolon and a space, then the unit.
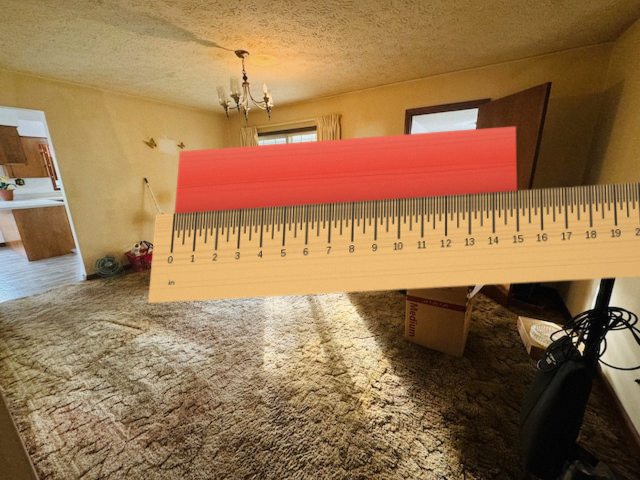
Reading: 15; in
